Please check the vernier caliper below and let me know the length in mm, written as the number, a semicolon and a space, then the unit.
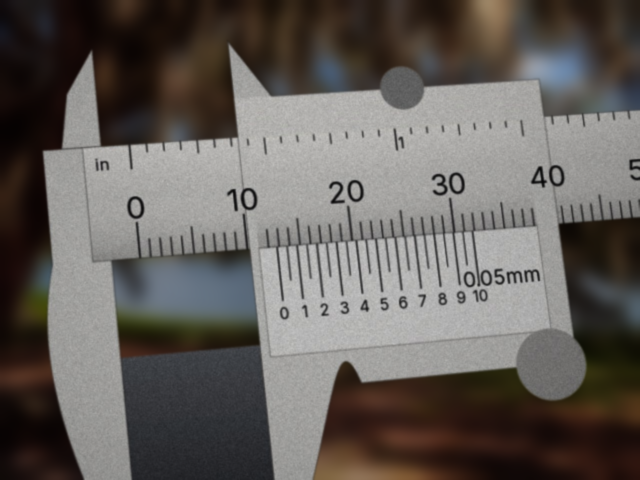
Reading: 12.8; mm
